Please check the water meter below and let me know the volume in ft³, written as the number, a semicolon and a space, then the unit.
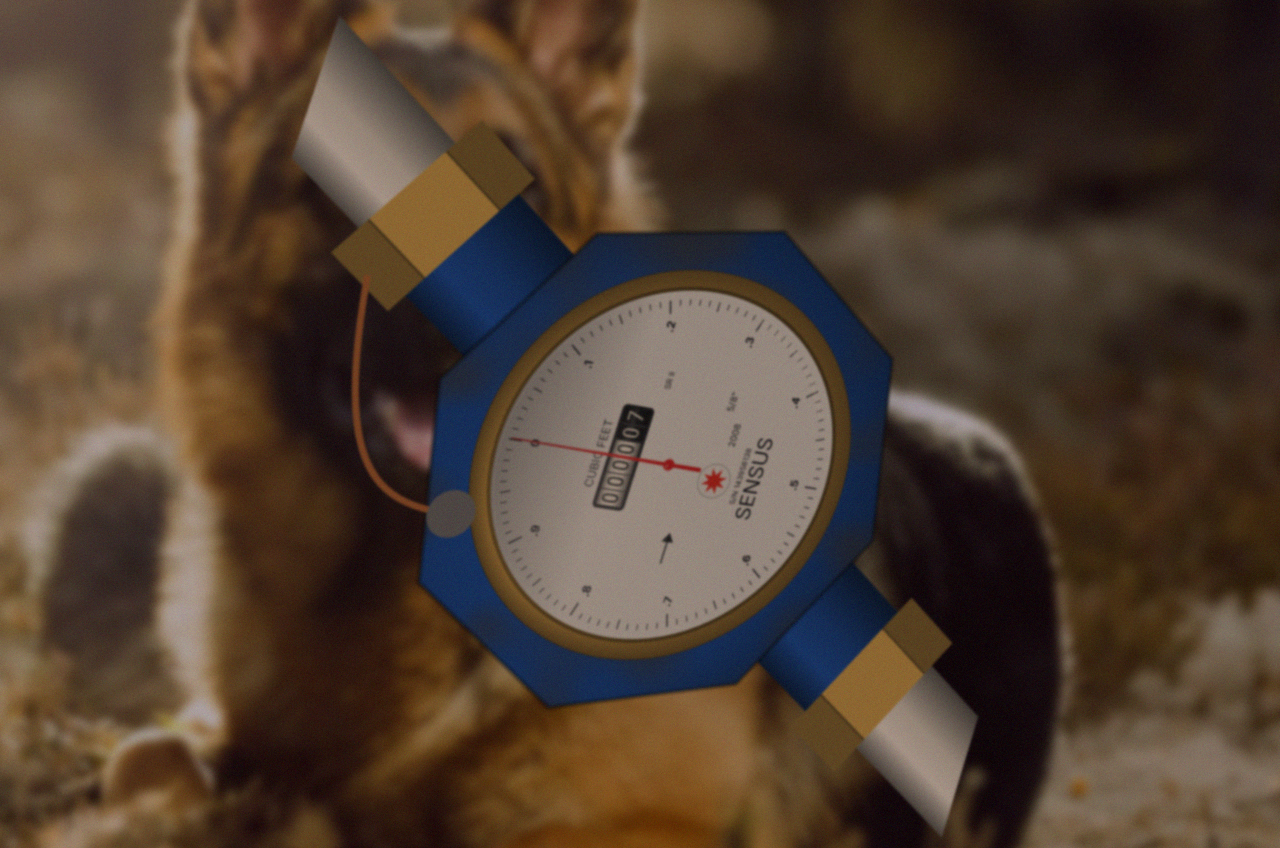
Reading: 7.00; ft³
